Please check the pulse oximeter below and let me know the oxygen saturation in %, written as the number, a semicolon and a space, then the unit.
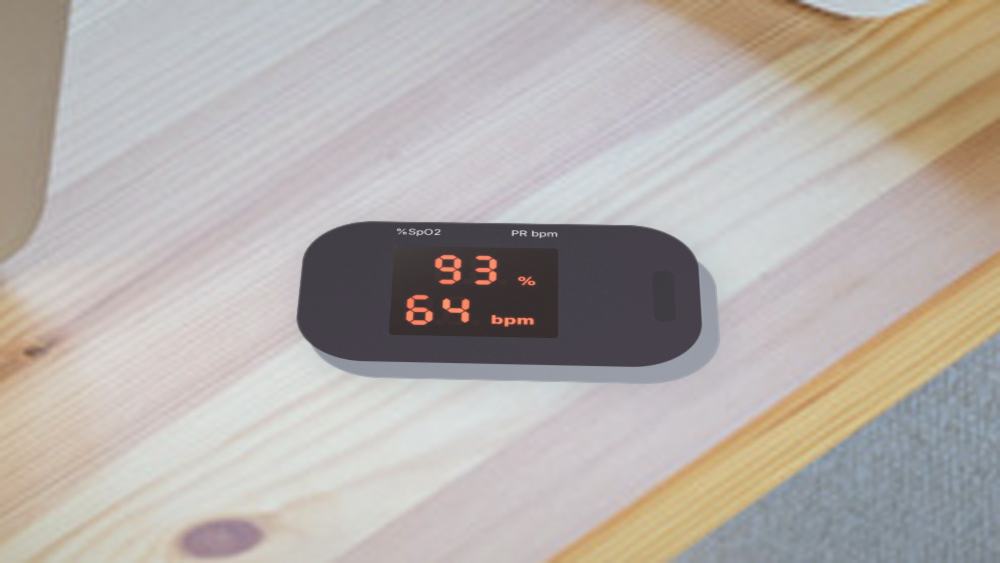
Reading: 93; %
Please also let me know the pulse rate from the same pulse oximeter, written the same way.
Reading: 64; bpm
